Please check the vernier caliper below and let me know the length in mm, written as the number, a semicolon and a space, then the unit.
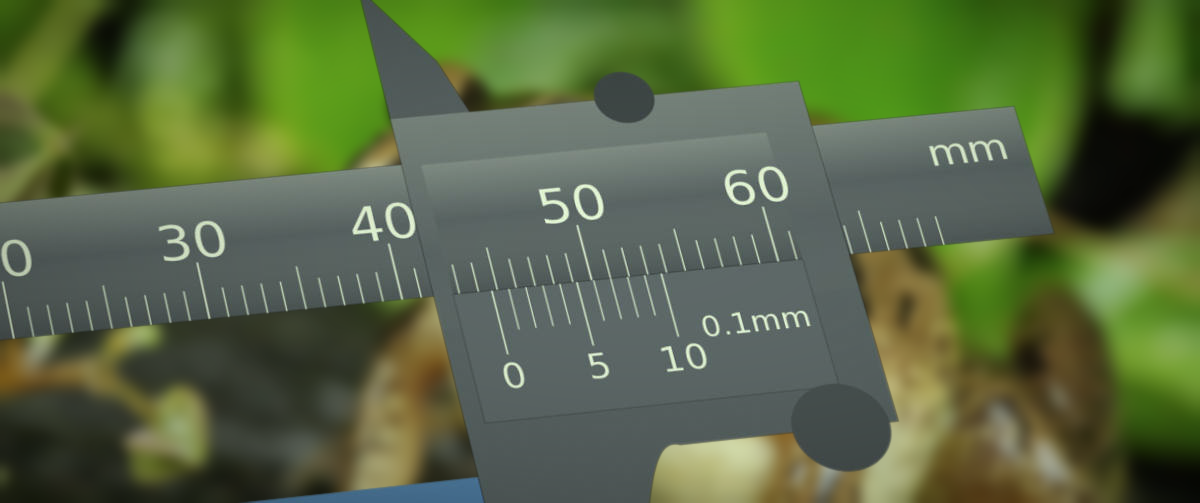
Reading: 44.7; mm
